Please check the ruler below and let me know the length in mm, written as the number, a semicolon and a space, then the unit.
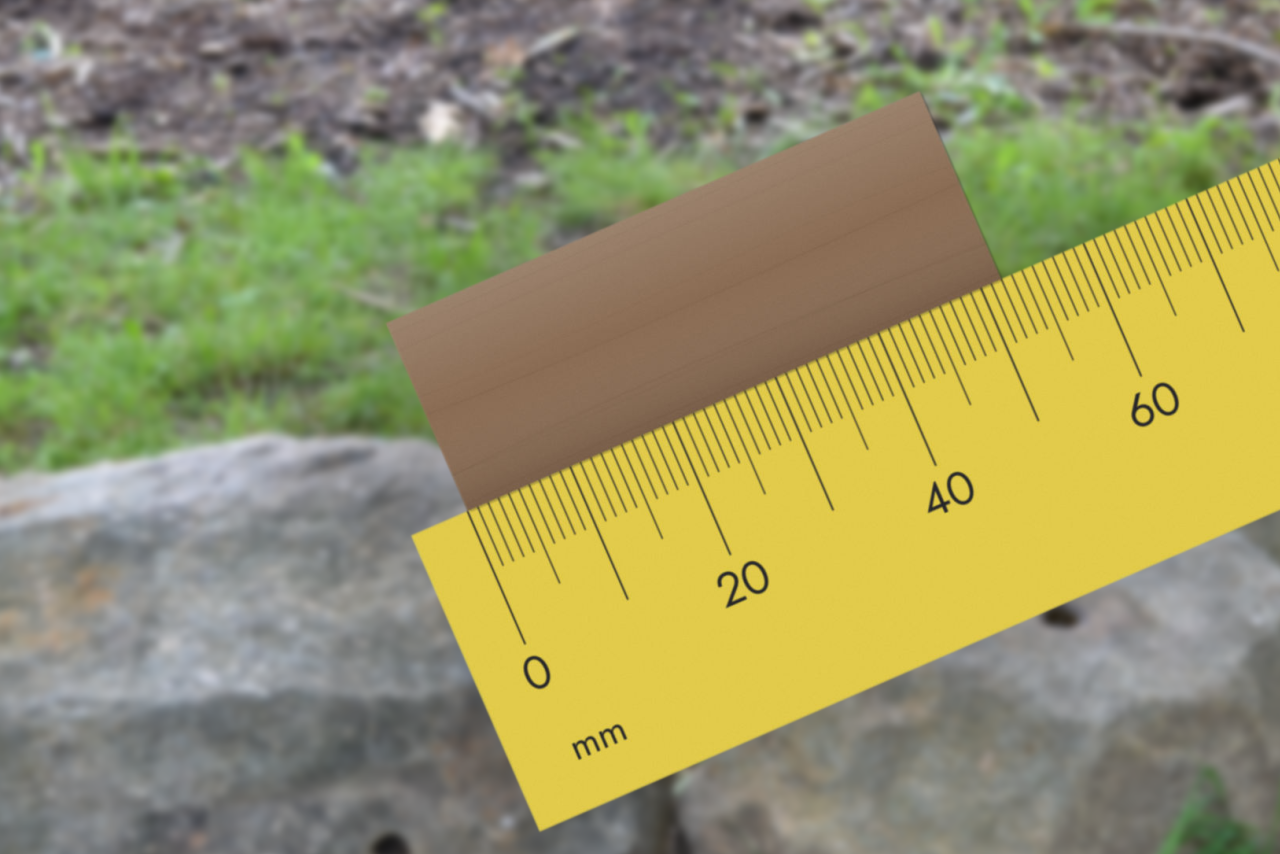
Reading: 52; mm
